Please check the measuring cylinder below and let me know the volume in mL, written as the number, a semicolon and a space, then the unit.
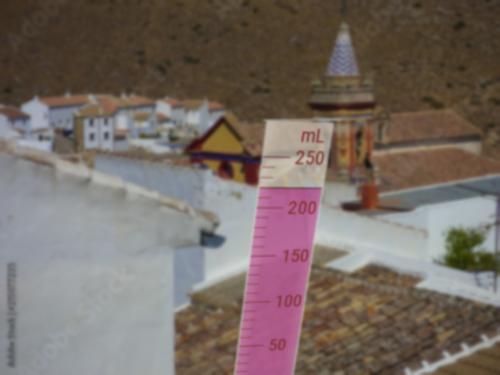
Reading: 220; mL
